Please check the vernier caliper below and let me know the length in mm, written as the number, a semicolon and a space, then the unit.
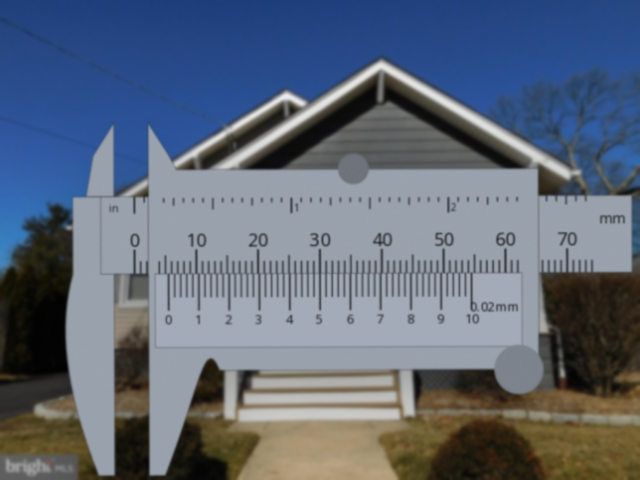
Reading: 5.5; mm
